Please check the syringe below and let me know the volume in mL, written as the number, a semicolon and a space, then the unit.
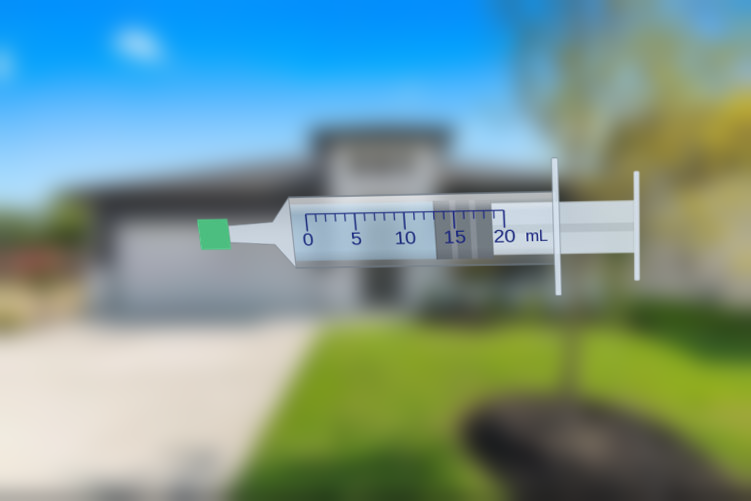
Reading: 13; mL
